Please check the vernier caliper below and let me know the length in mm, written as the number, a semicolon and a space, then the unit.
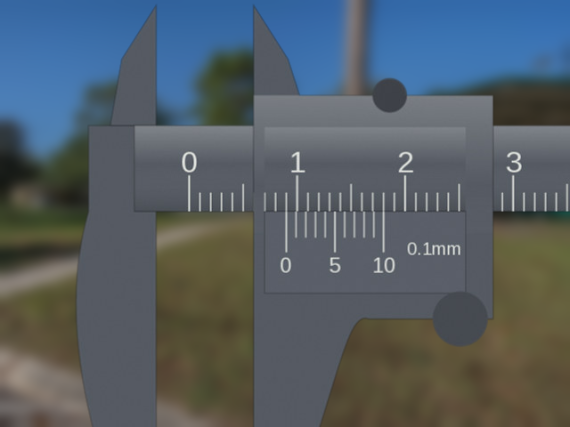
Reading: 9.0; mm
